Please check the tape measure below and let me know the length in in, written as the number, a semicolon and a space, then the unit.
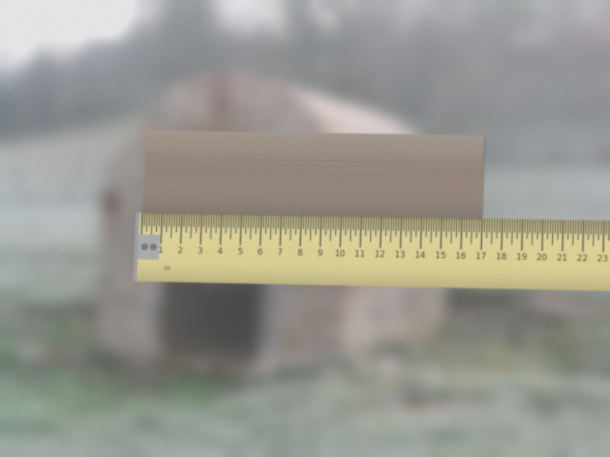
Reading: 17; in
